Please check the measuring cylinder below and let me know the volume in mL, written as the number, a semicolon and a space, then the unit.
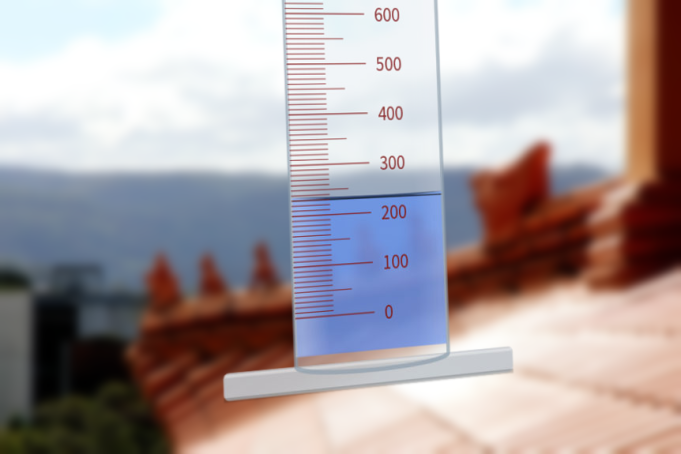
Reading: 230; mL
